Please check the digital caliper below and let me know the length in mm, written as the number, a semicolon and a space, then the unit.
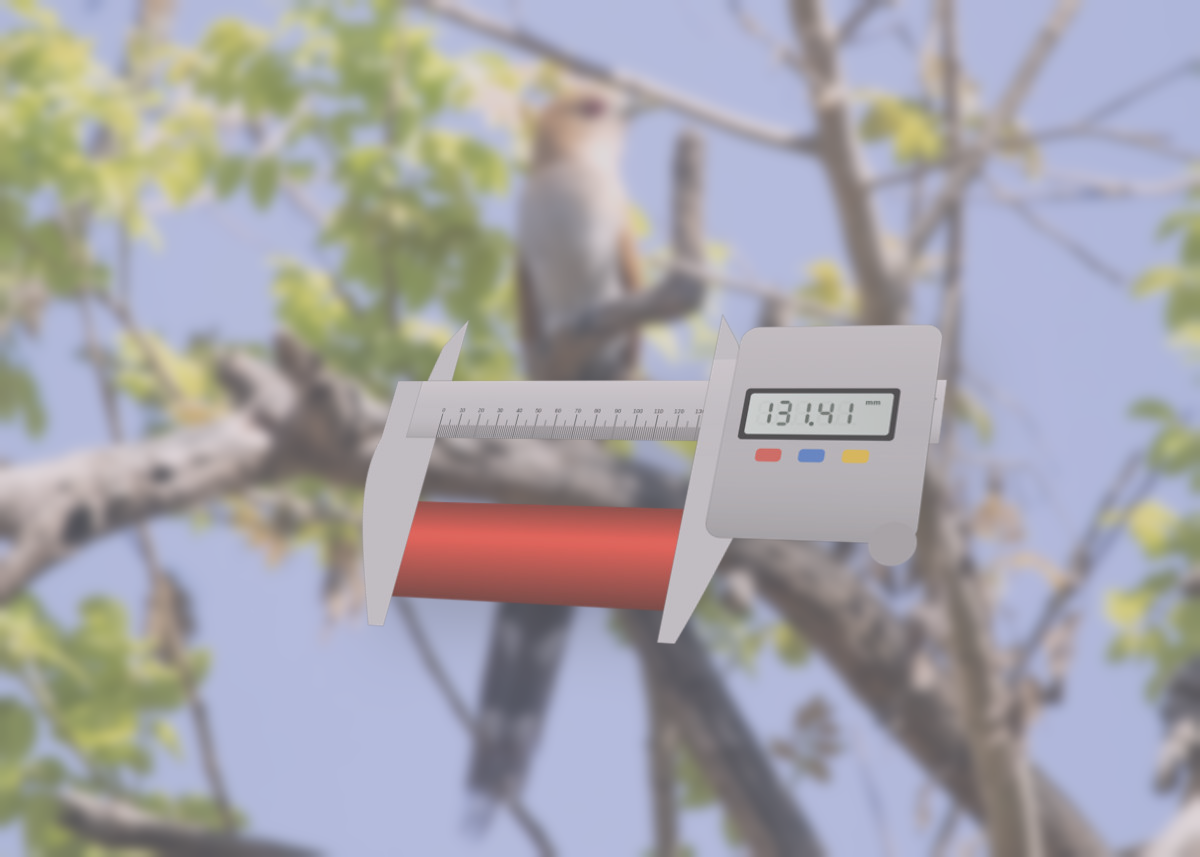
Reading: 131.41; mm
